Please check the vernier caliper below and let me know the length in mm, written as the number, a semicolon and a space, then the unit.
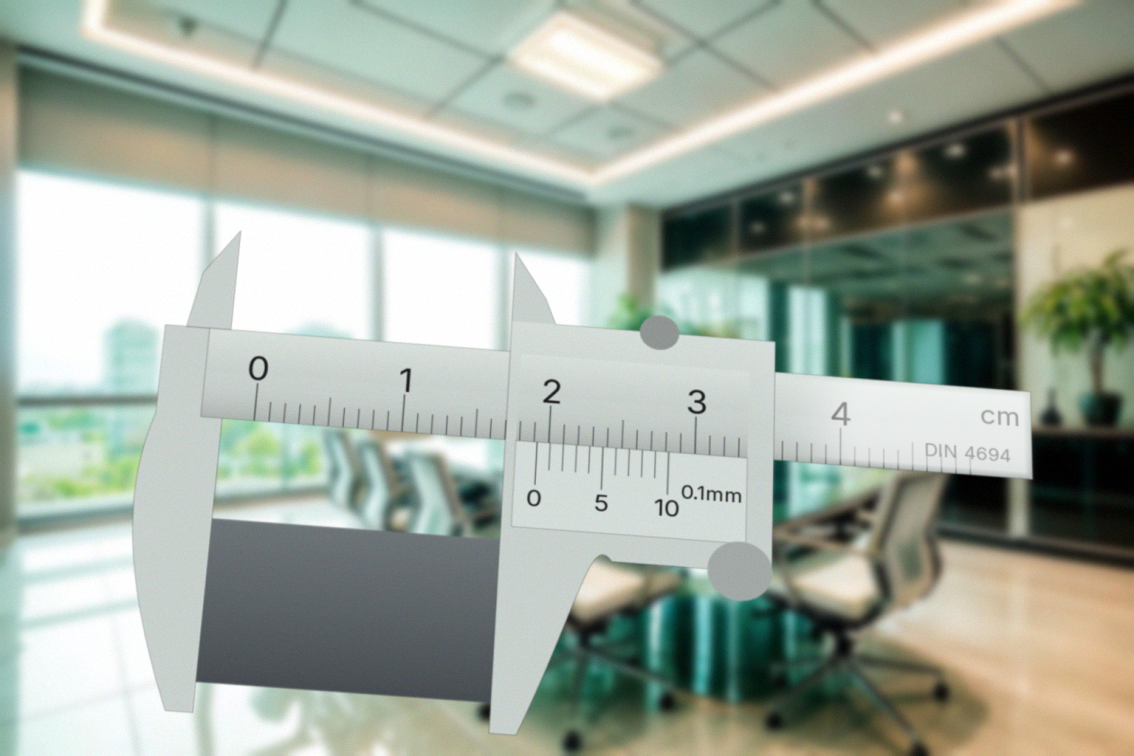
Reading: 19.2; mm
